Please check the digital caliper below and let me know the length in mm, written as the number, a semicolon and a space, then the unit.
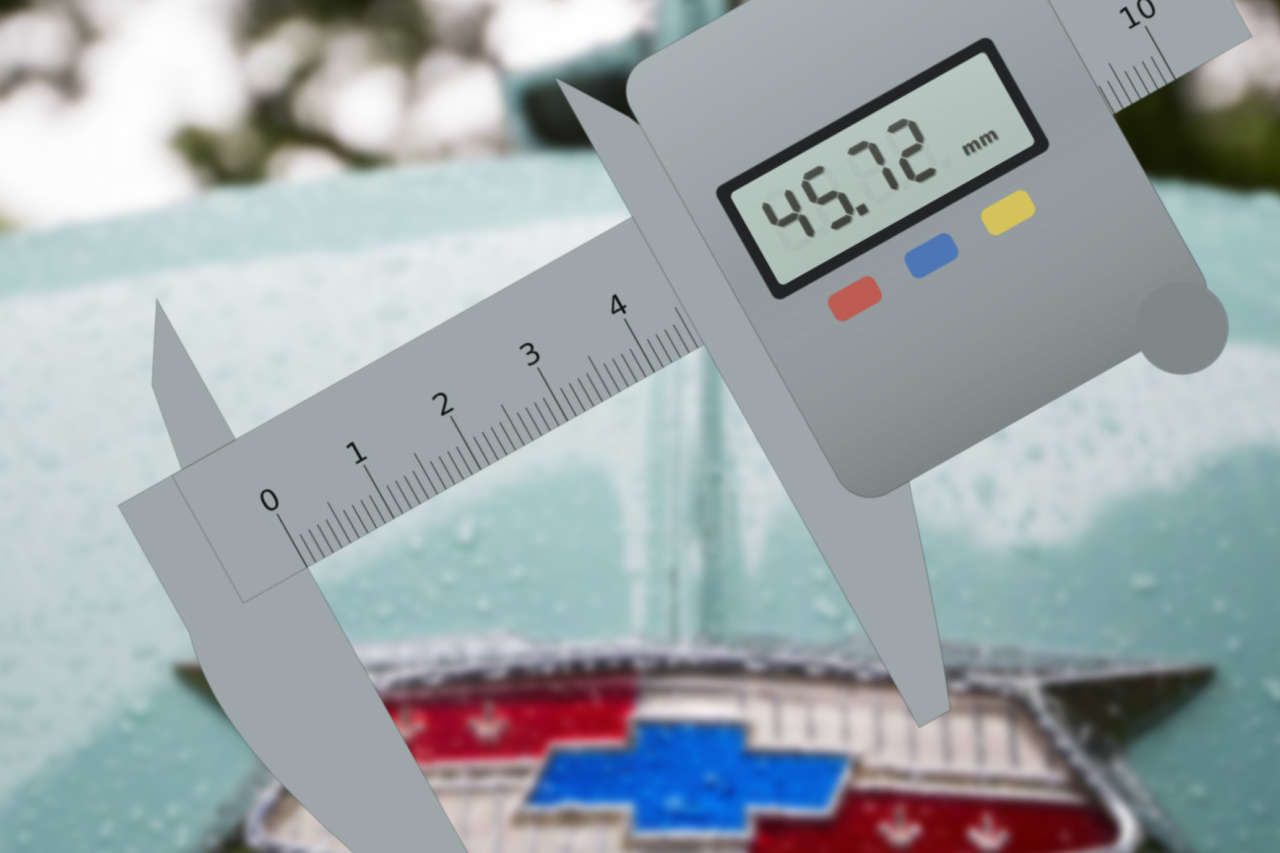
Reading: 45.72; mm
